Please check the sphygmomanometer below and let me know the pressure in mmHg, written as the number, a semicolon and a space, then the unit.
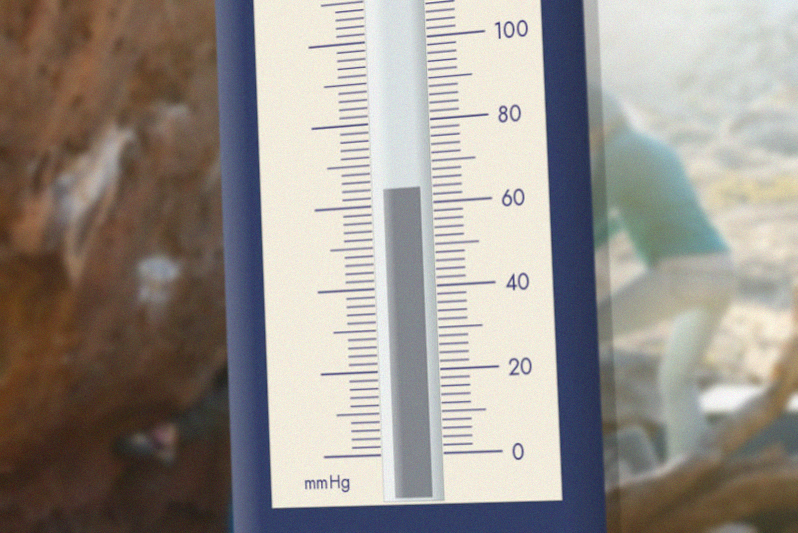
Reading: 64; mmHg
